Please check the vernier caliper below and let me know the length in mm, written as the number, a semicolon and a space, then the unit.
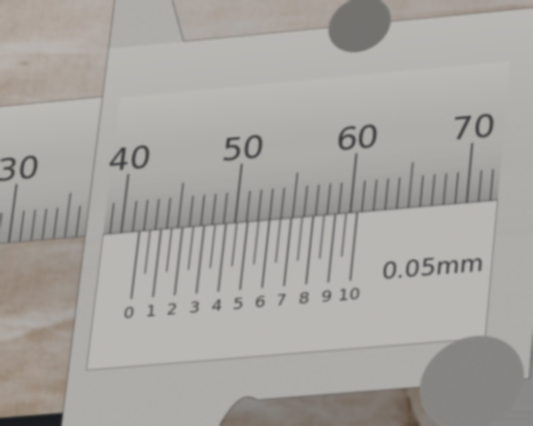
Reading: 41.6; mm
